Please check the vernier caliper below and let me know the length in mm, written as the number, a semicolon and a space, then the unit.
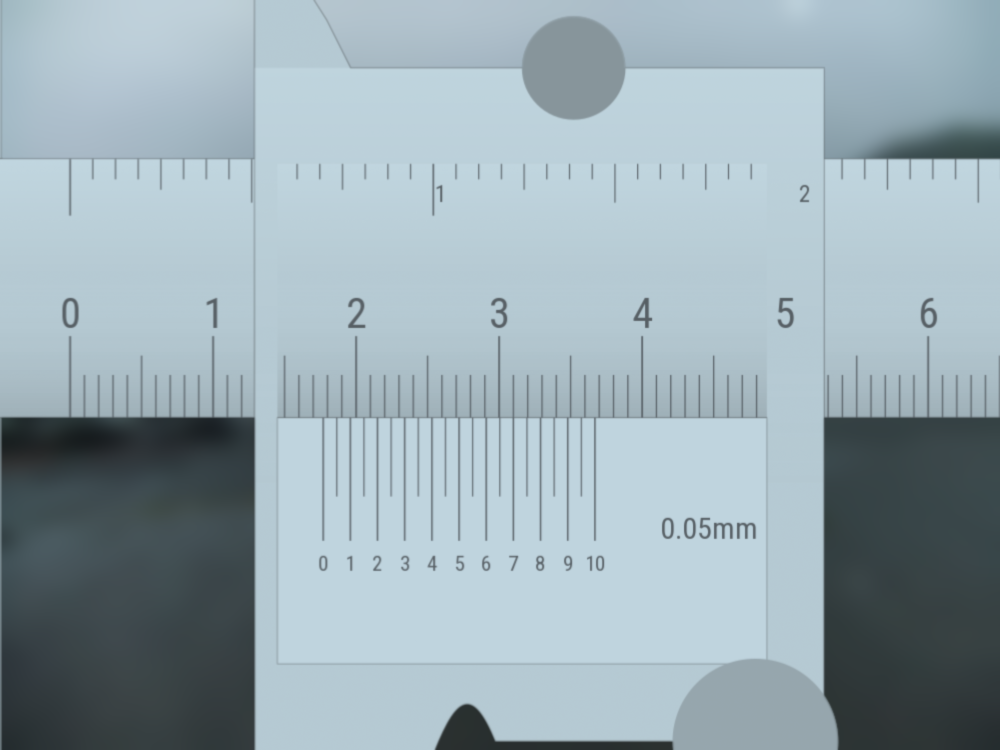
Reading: 17.7; mm
